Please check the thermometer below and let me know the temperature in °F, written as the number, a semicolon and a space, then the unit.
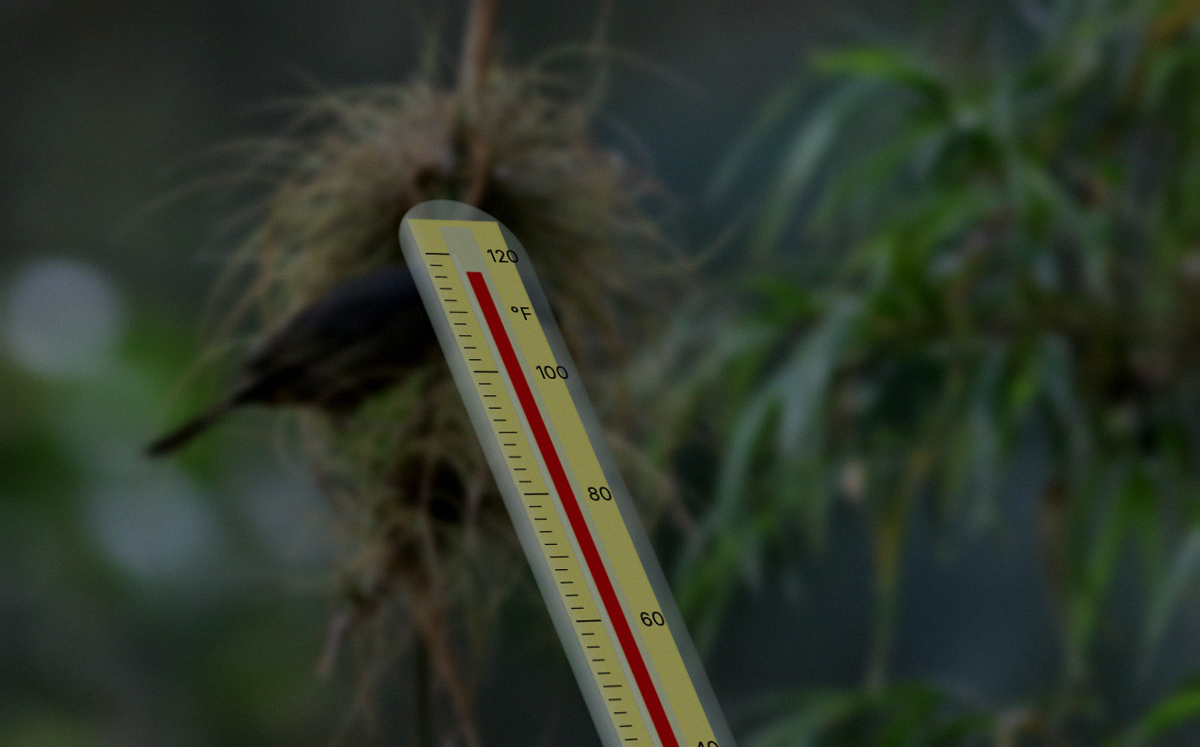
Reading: 117; °F
